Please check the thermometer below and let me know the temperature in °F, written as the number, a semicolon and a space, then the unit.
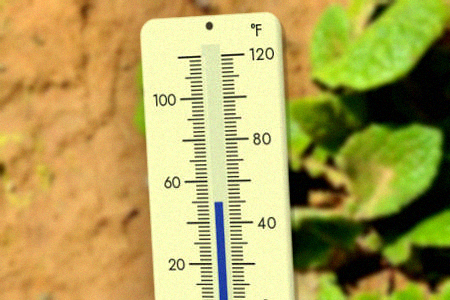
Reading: 50; °F
